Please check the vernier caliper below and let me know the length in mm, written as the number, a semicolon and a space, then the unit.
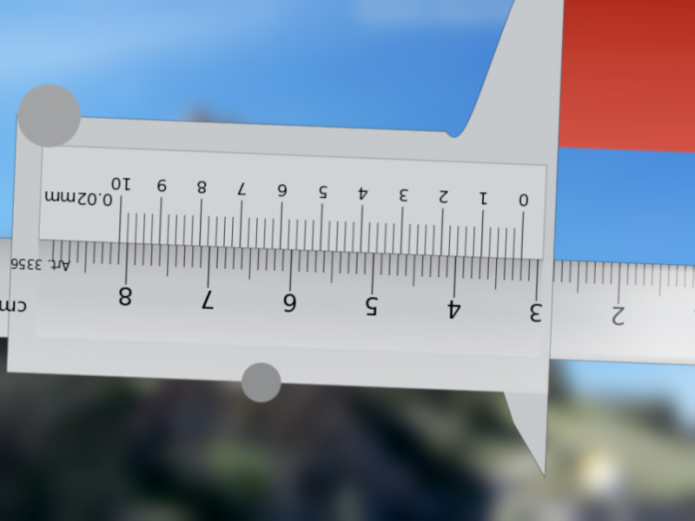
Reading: 32.0; mm
